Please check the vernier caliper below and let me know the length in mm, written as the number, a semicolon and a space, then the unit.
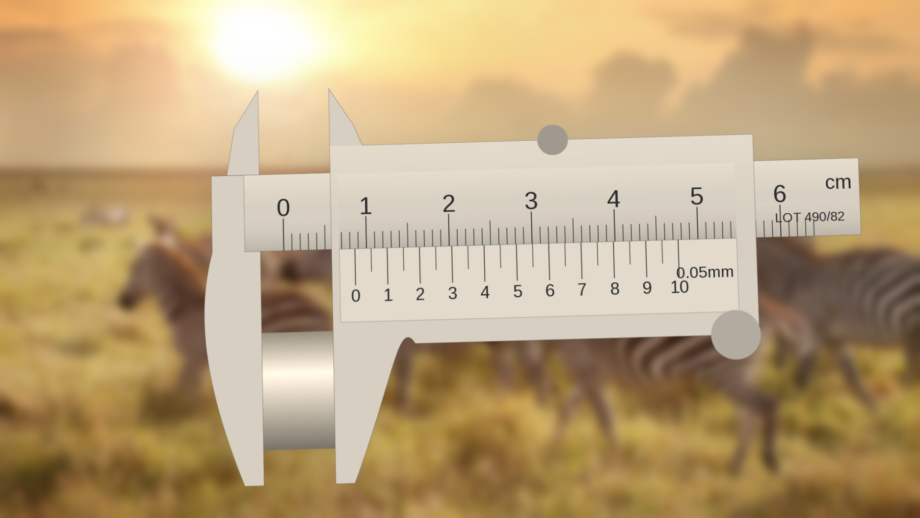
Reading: 8.6; mm
